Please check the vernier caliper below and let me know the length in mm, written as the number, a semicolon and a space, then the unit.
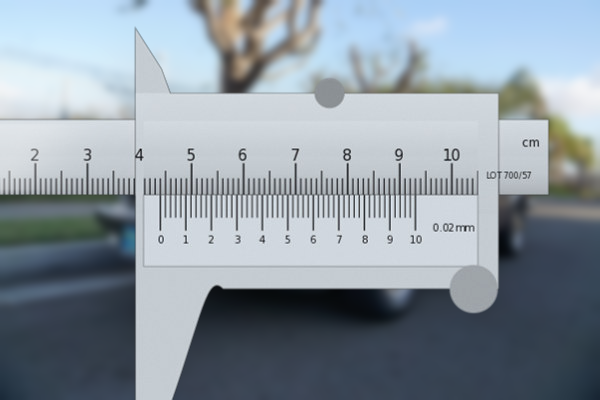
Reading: 44.0; mm
